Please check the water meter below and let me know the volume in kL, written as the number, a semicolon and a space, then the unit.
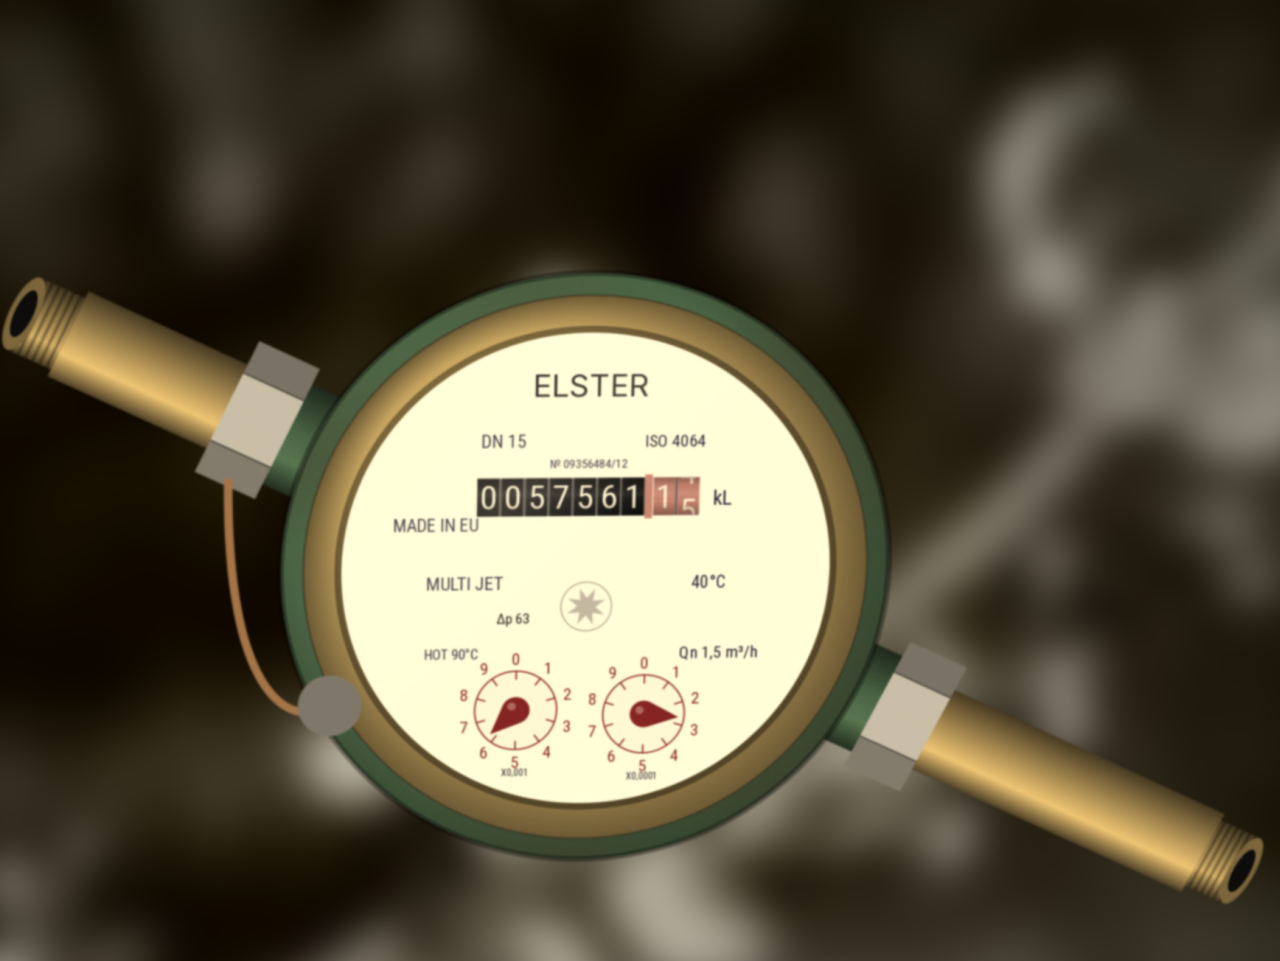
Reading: 57561.1462; kL
